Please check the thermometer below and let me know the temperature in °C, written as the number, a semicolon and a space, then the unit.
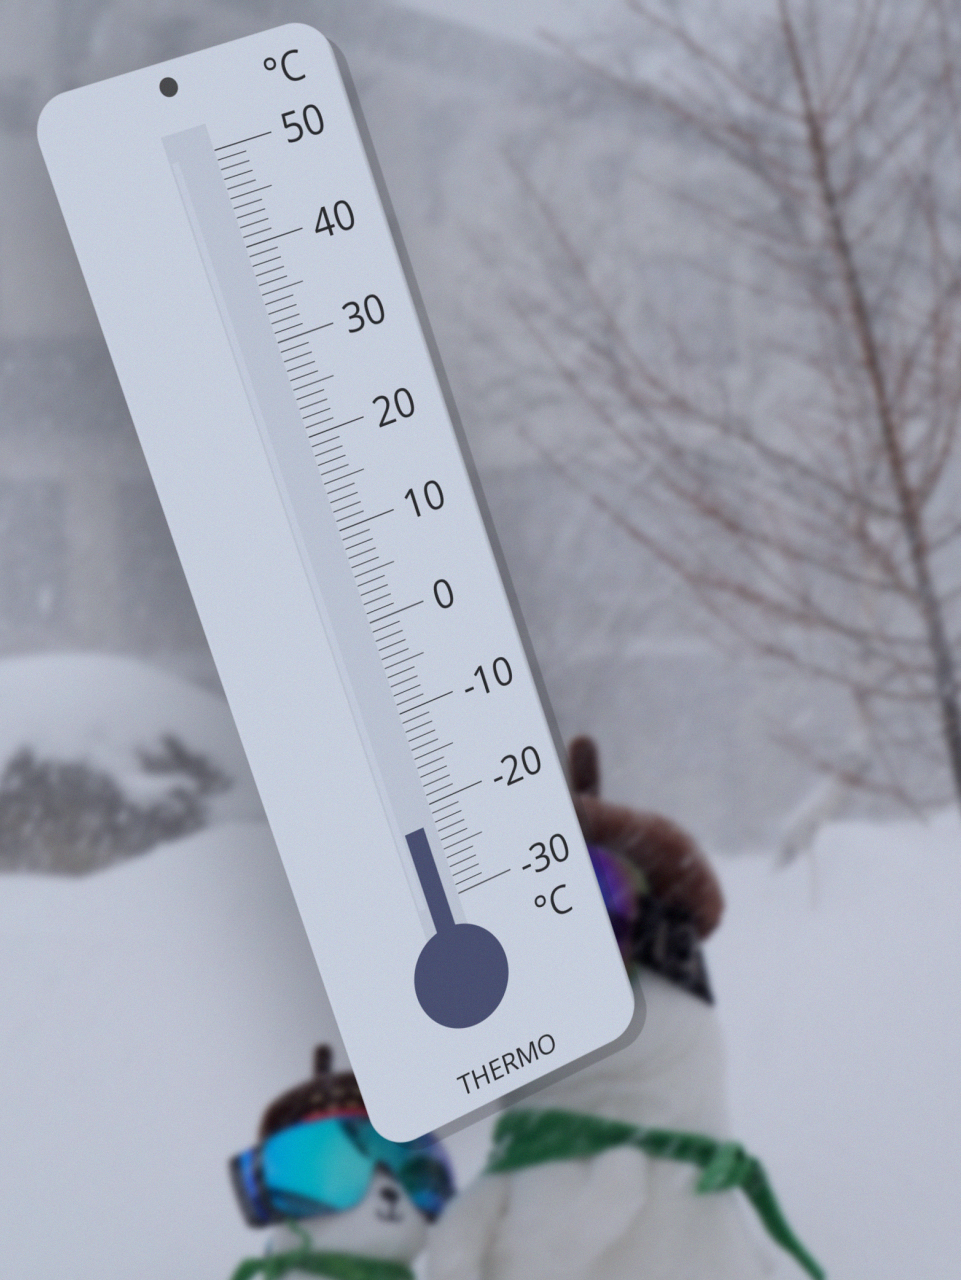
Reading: -22; °C
